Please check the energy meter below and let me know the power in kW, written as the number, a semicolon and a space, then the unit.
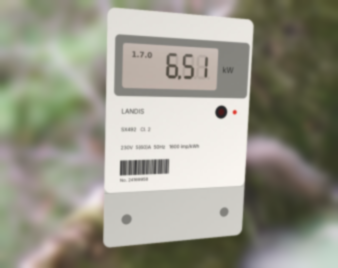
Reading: 6.51; kW
